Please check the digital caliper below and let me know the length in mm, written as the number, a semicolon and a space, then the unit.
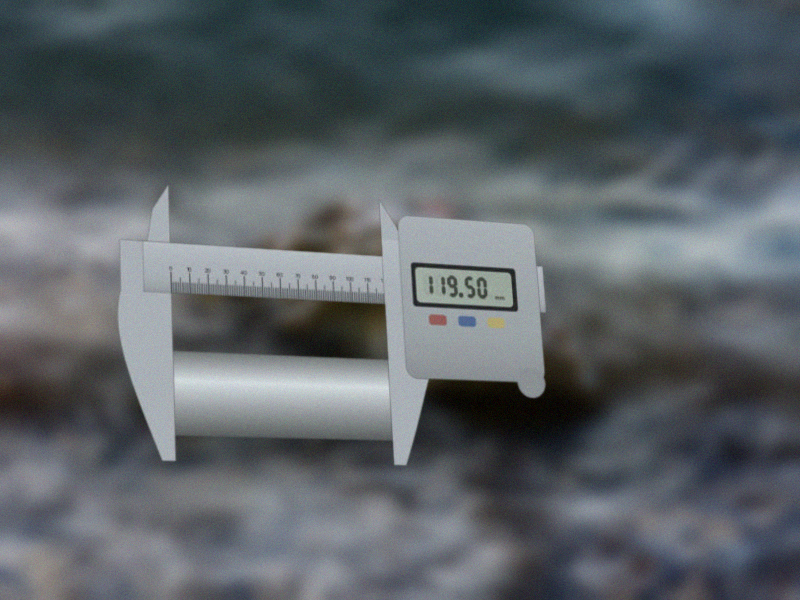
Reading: 119.50; mm
